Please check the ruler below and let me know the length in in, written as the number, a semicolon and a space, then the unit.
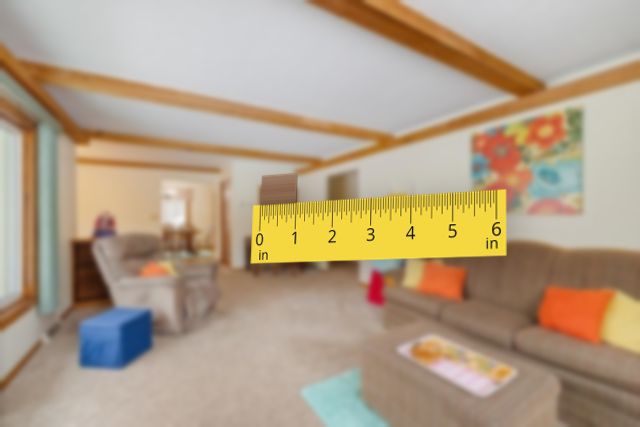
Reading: 1; in
